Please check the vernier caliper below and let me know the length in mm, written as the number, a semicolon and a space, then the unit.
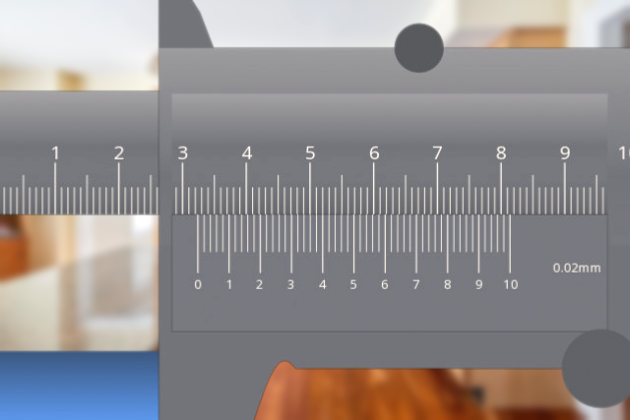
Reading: 32.4; mm
